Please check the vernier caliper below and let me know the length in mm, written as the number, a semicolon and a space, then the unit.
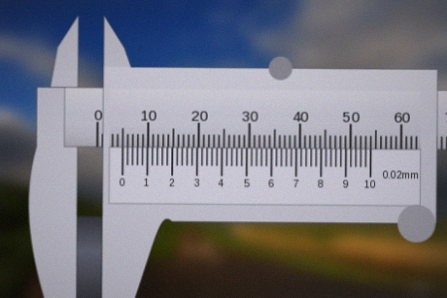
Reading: 5.0; mm
